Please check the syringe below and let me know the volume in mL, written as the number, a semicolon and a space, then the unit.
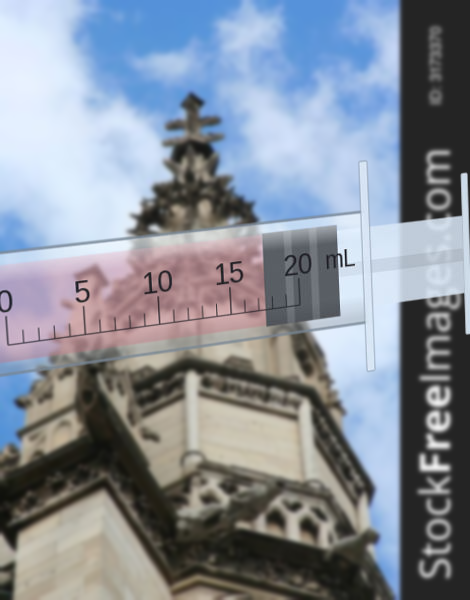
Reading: 17.5; mL
